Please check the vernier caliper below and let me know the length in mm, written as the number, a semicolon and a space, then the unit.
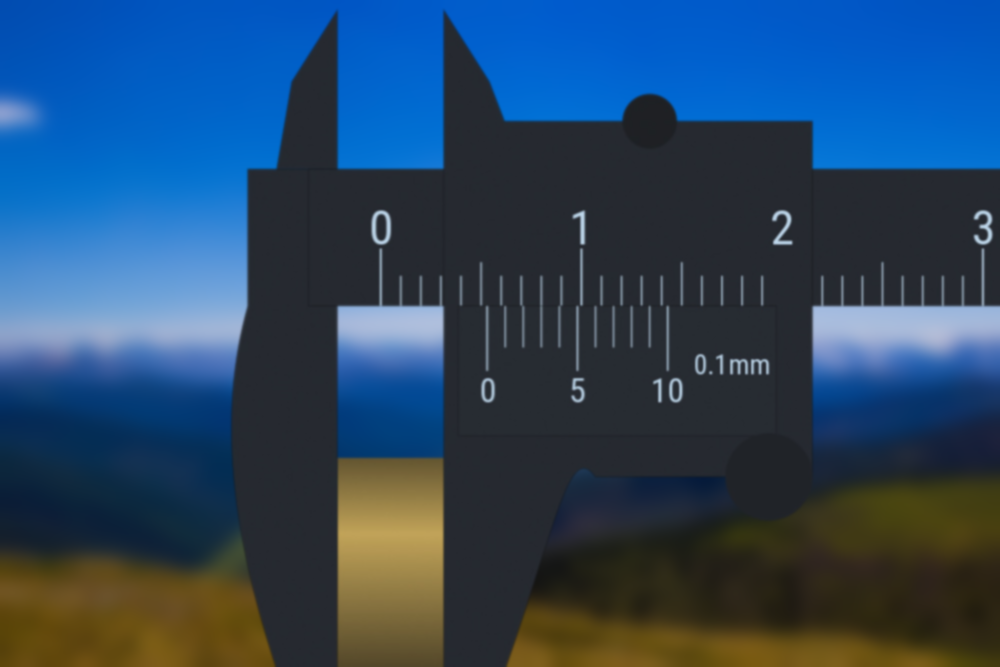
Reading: 5.3; mm
